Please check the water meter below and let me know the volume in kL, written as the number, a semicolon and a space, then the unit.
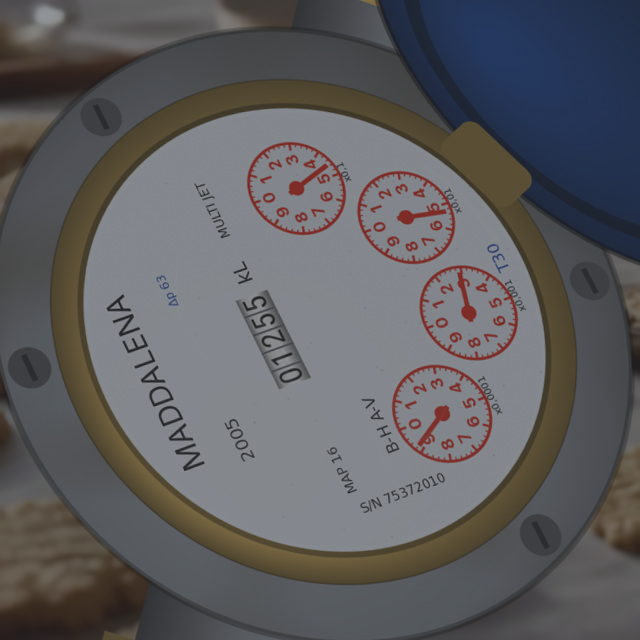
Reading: 1255.4529; kL
